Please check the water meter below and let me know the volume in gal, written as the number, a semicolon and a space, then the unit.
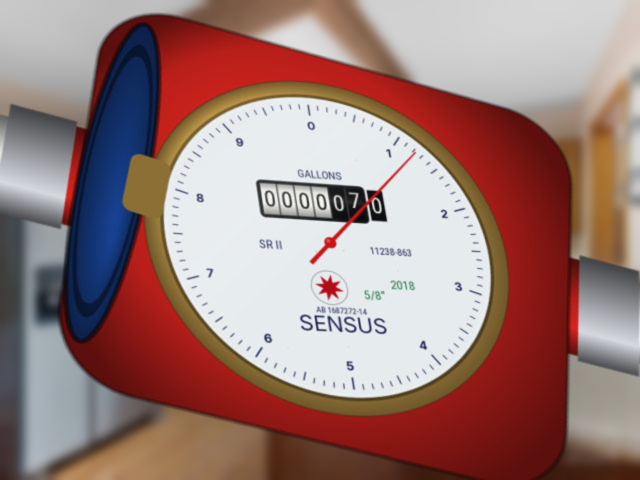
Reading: 71.2; gal
